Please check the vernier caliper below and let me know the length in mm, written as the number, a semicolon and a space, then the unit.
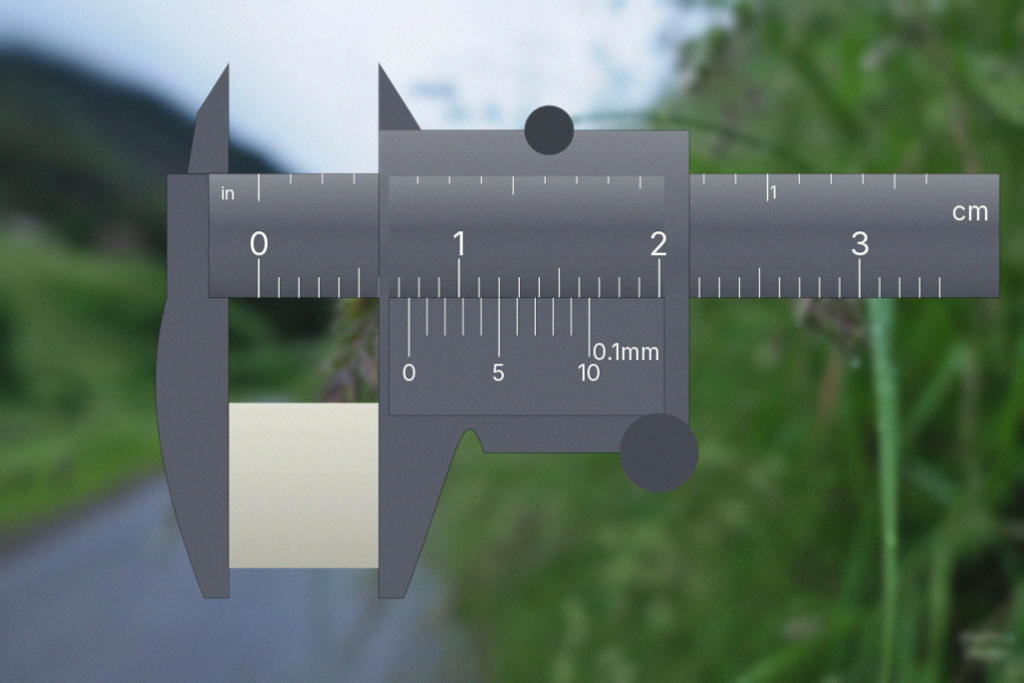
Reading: 7.5; mm
